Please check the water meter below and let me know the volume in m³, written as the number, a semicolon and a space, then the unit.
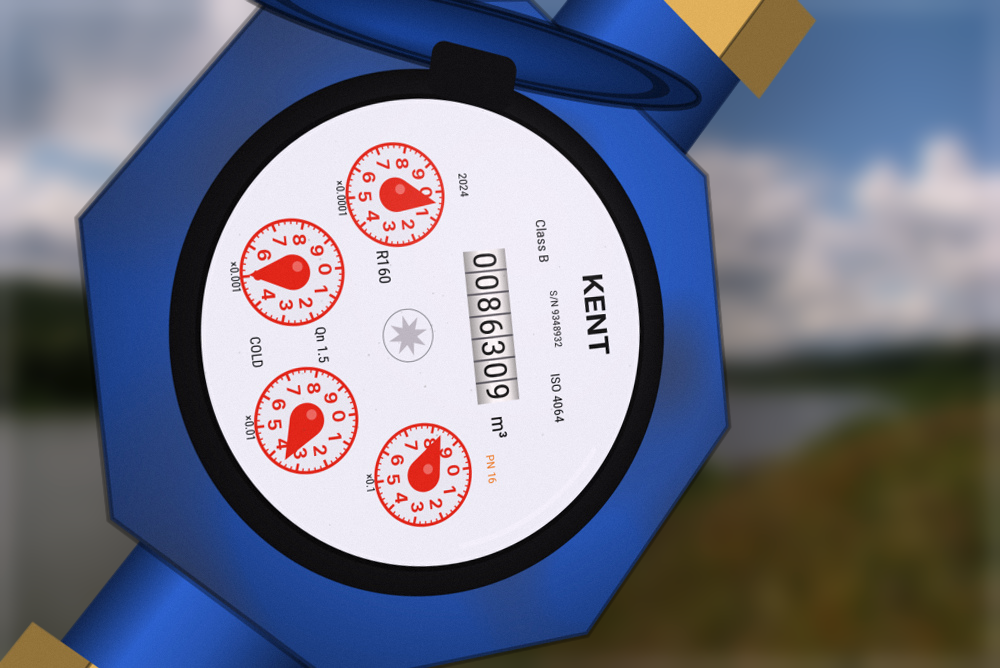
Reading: 86309.8350; m³
